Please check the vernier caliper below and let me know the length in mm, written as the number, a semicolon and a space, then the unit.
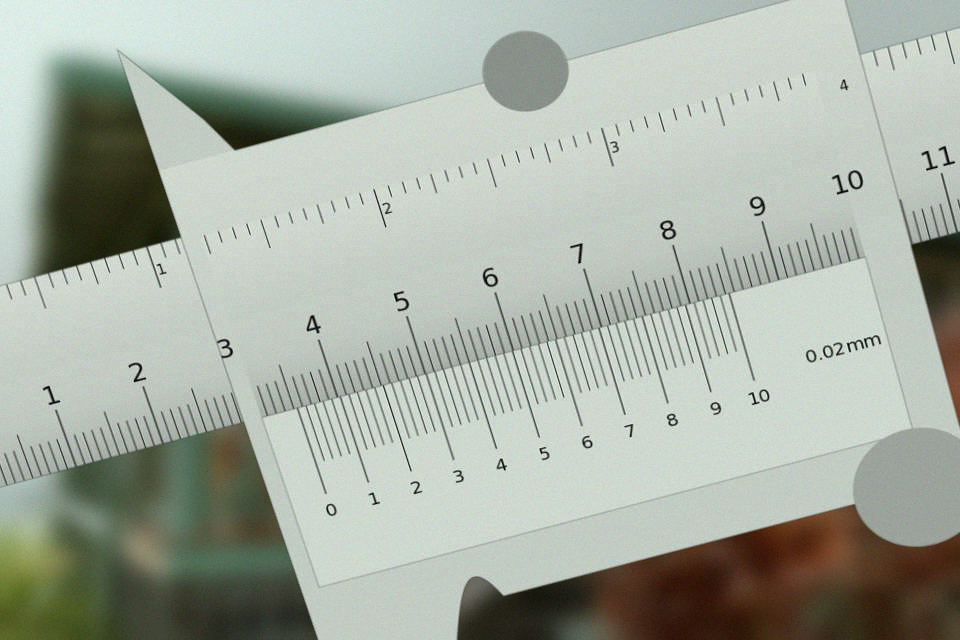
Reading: 35.4; mm
